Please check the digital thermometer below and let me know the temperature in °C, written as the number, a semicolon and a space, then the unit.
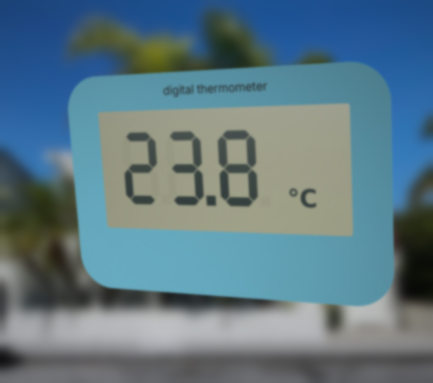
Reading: 23.8; °C
